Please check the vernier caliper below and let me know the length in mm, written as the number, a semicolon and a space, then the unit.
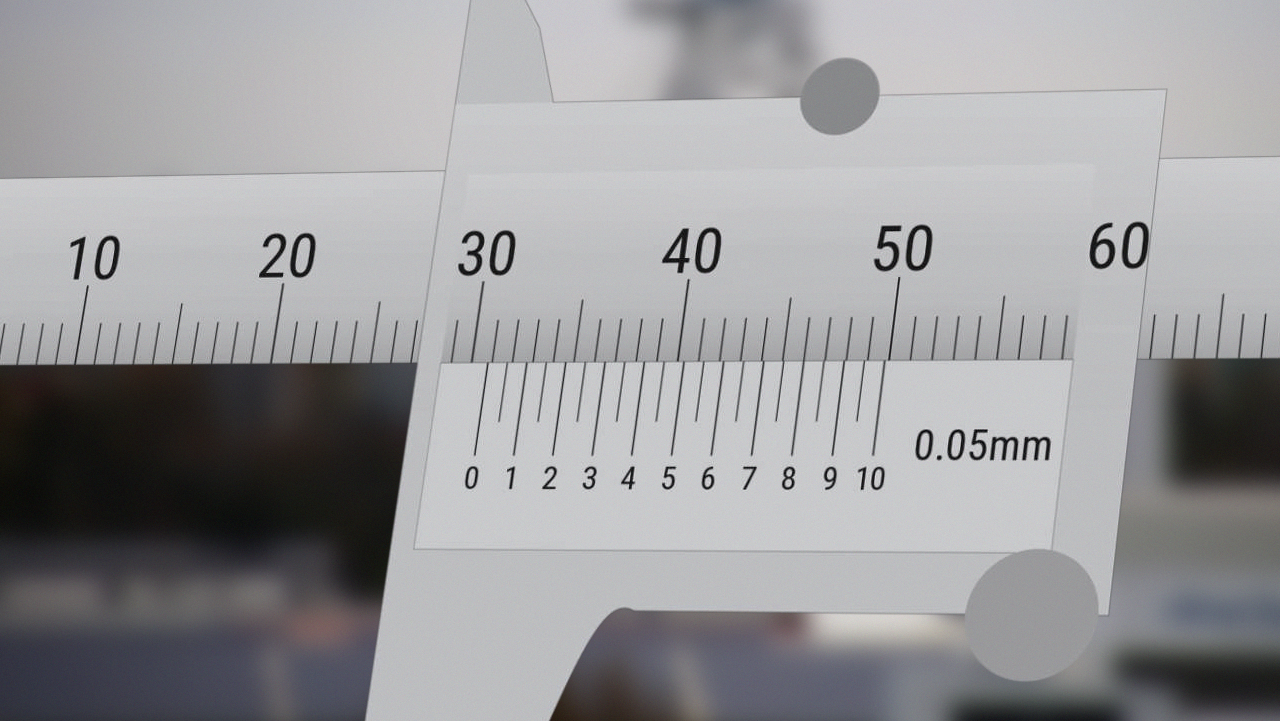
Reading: 30.8; mm
